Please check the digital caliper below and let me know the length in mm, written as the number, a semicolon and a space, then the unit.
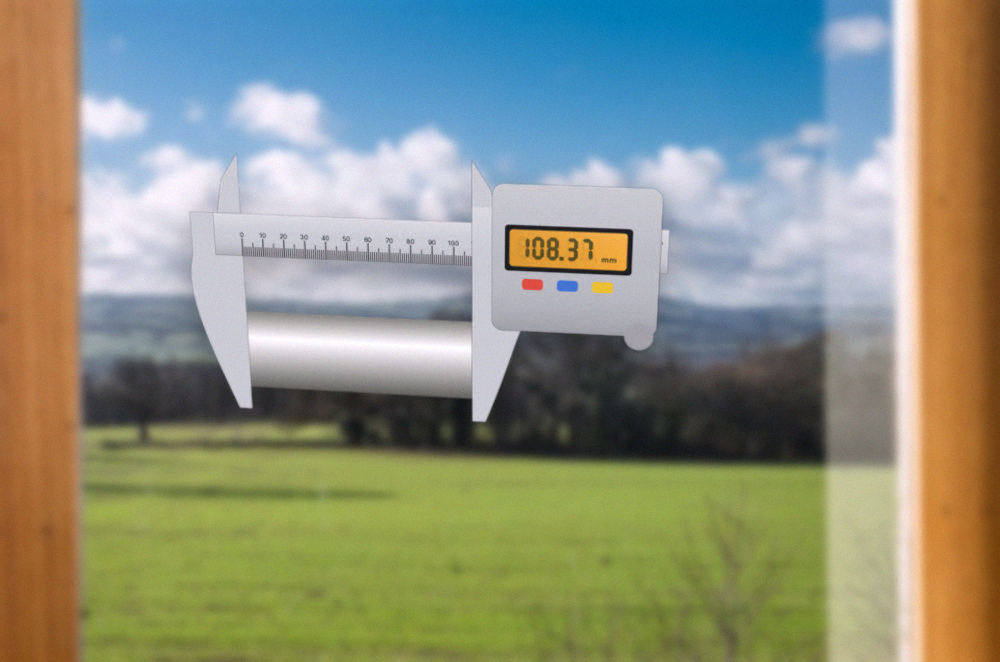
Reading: 108.37; mm
